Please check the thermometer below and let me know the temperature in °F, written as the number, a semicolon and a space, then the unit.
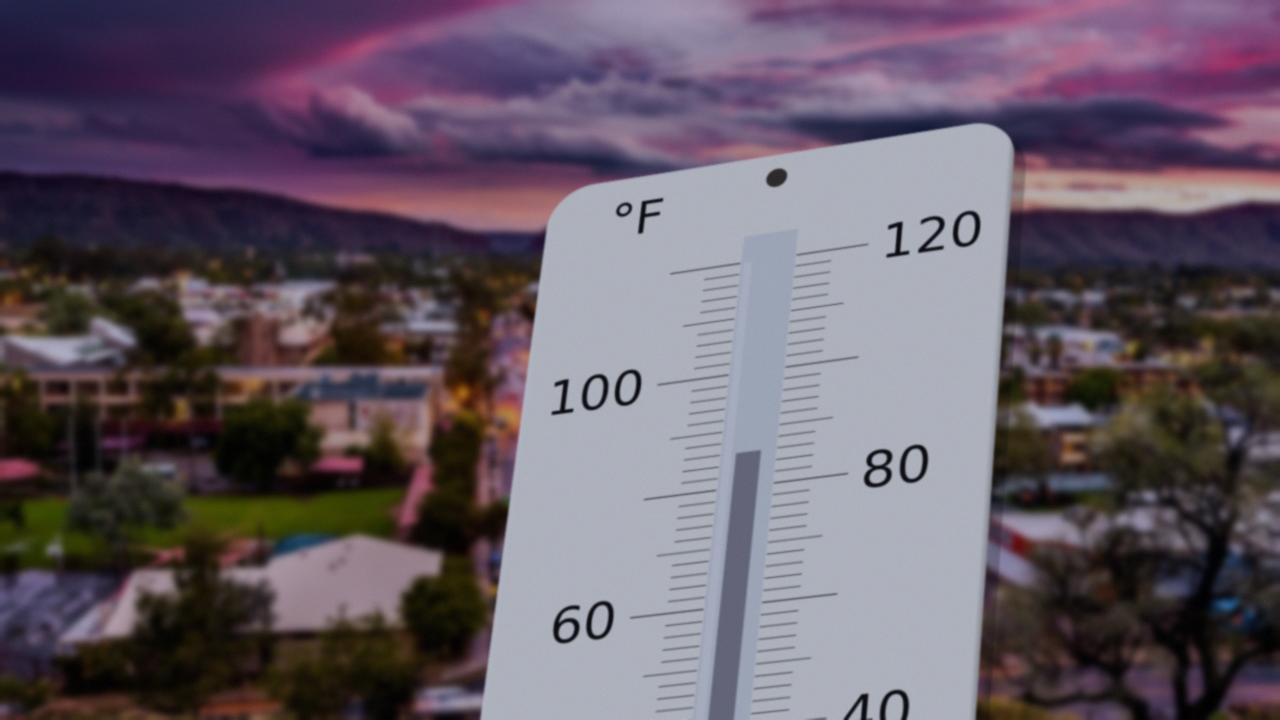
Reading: 86; °F
